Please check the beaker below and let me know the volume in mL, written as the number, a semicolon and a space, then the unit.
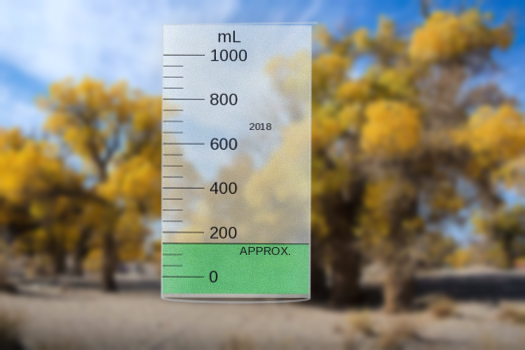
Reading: 150; mL
